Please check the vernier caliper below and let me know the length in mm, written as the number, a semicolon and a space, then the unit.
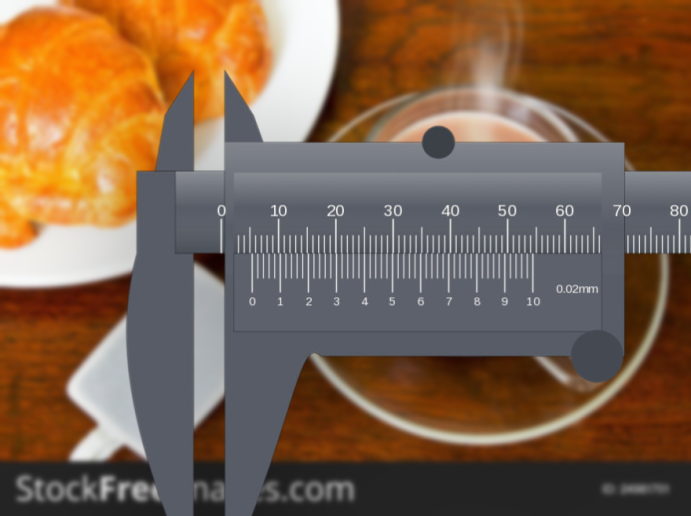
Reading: 5.4; mm
